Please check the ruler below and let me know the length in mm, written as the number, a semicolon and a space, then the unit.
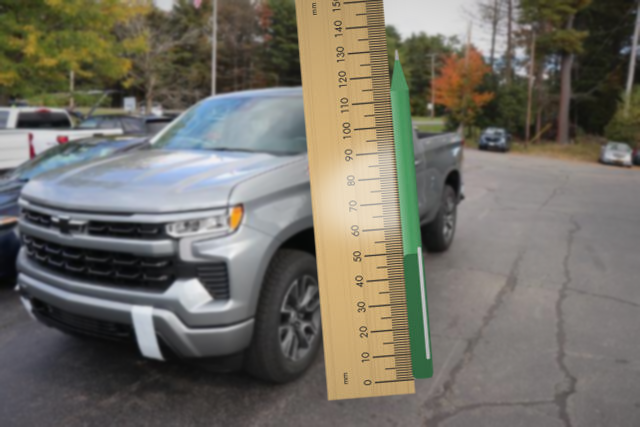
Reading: 130; mm
